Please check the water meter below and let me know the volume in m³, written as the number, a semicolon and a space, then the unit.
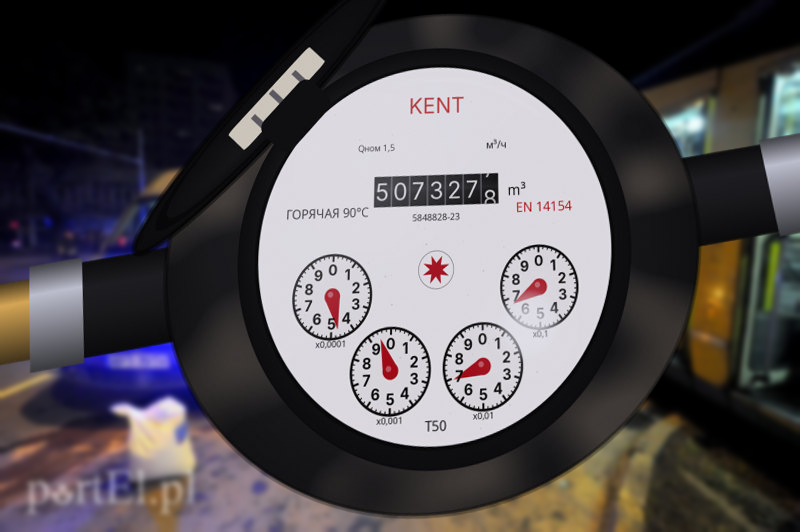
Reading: 5073277.6694; m³
